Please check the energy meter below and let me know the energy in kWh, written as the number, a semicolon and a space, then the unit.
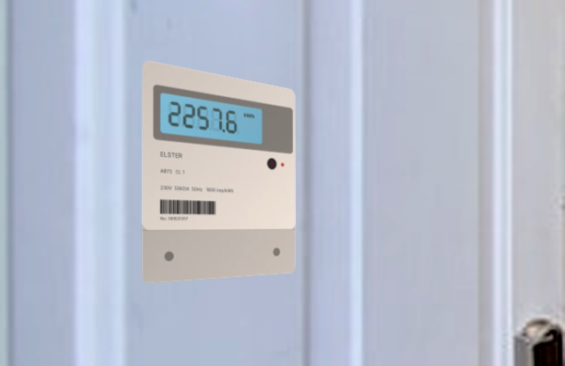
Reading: 2257.6; kWh
